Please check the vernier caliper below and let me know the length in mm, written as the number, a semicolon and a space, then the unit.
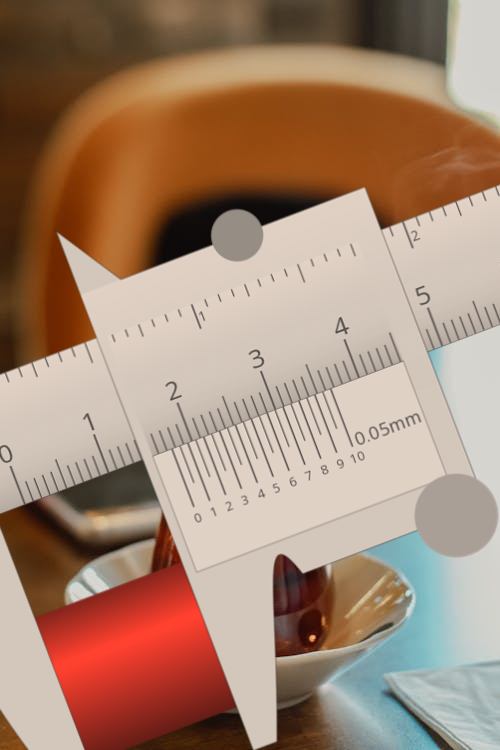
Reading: 17.6; mm
